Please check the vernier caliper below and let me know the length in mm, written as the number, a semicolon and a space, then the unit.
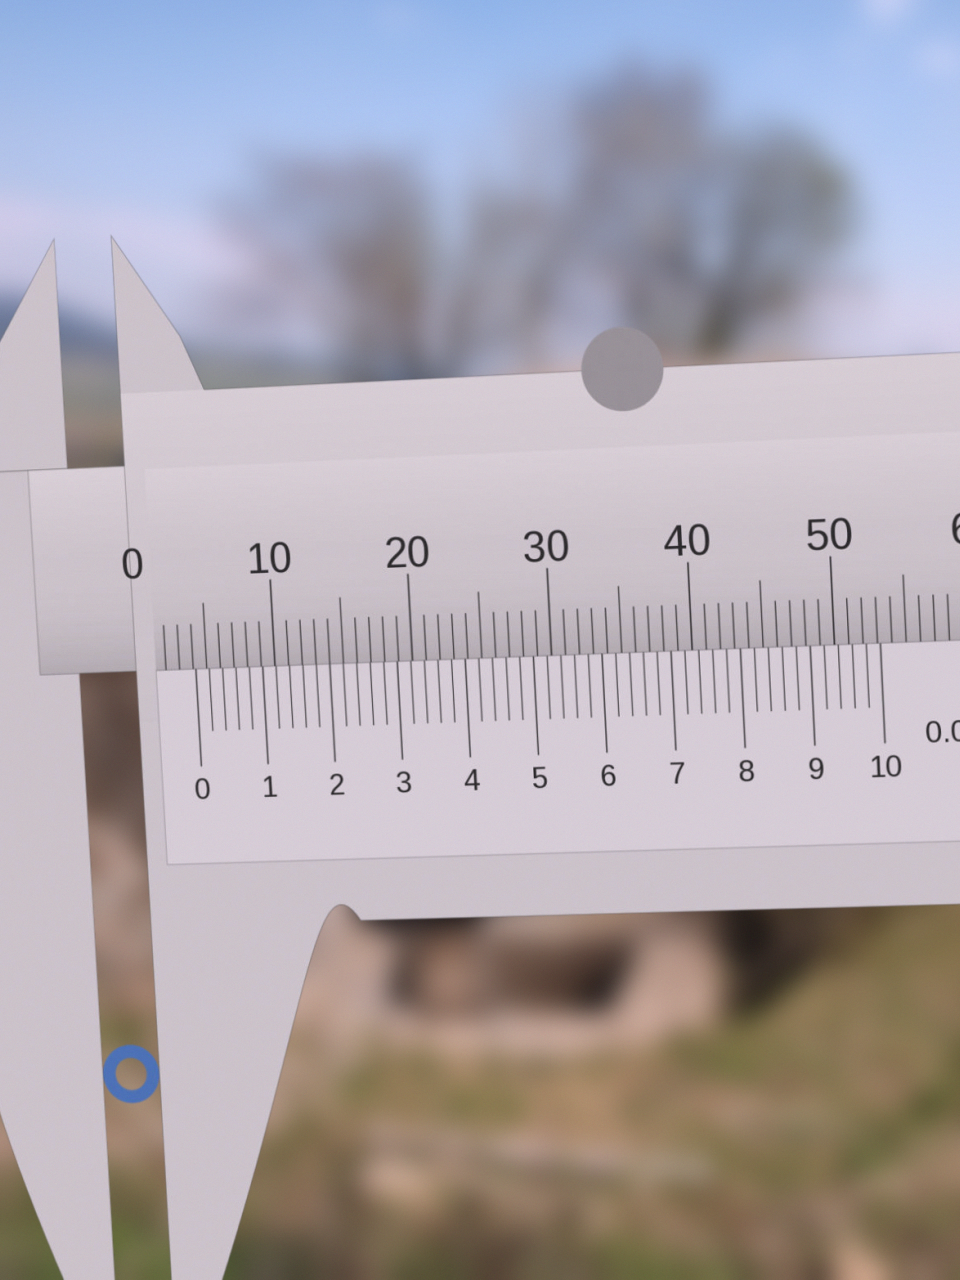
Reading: 4.2; mm
